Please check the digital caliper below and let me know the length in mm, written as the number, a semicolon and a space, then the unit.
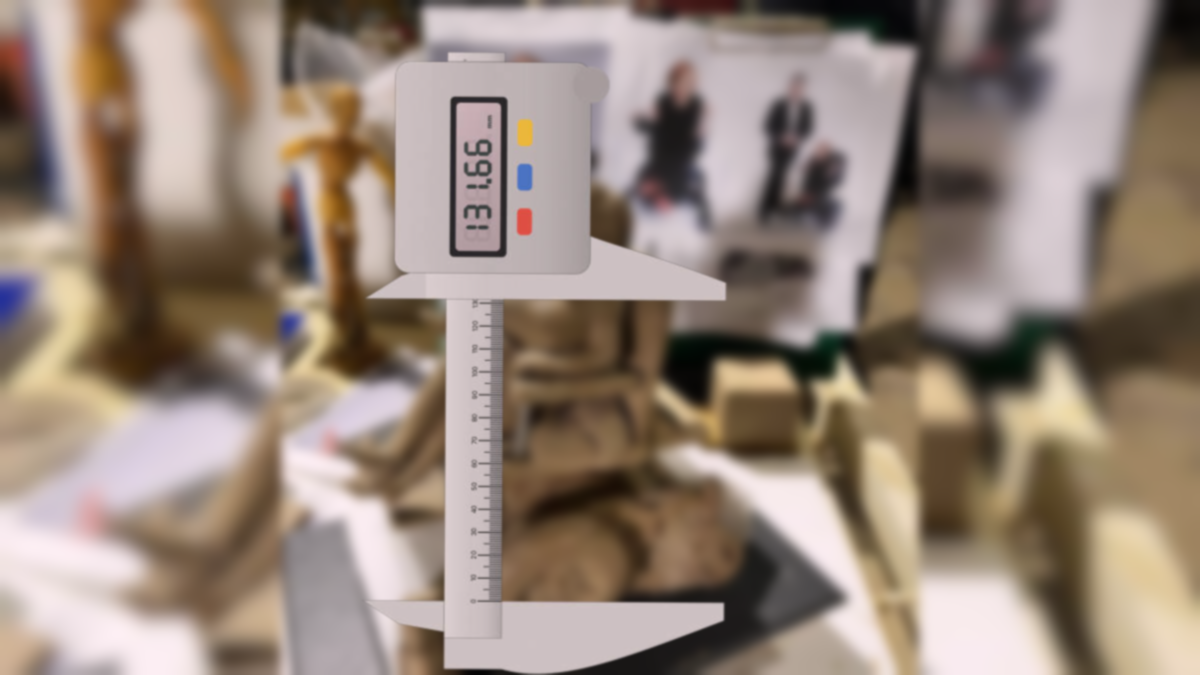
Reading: 131.66; mm
